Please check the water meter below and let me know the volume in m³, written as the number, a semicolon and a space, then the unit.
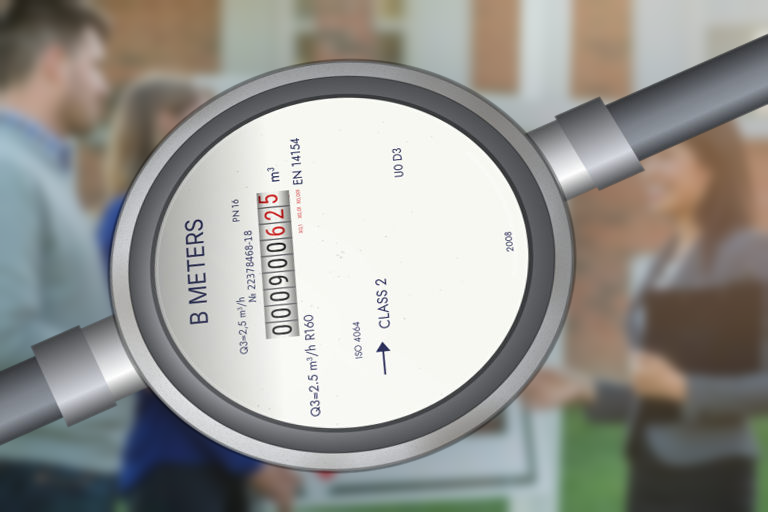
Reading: 900.625; m³
